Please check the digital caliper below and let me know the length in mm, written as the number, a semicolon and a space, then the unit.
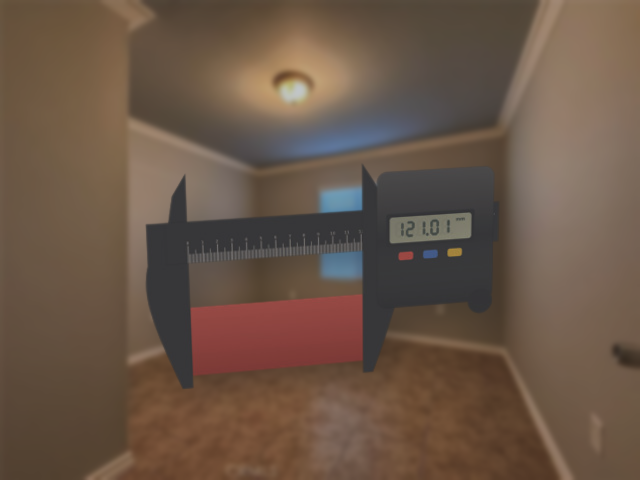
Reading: 121.01; mm
